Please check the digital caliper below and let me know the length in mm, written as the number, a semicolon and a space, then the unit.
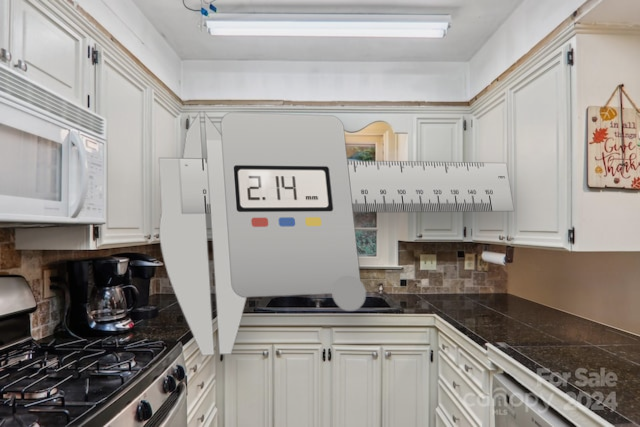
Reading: 2.14; mm
